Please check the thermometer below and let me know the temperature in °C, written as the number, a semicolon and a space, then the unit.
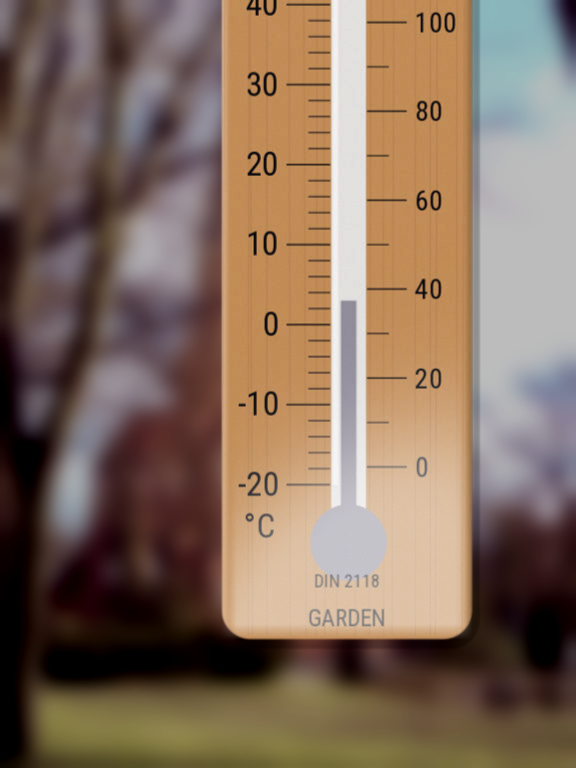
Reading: 3; °C
